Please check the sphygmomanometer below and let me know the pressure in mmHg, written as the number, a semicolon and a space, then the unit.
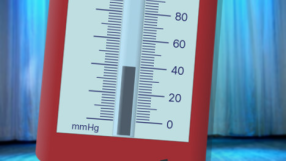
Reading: 40; mmHg
